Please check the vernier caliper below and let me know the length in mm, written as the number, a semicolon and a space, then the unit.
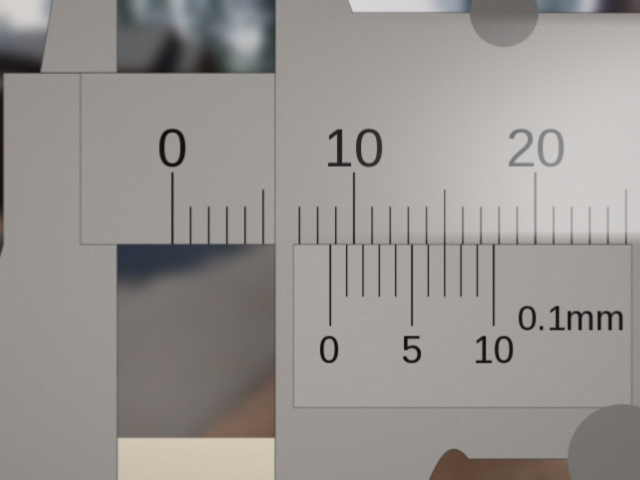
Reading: 8.7; mm
